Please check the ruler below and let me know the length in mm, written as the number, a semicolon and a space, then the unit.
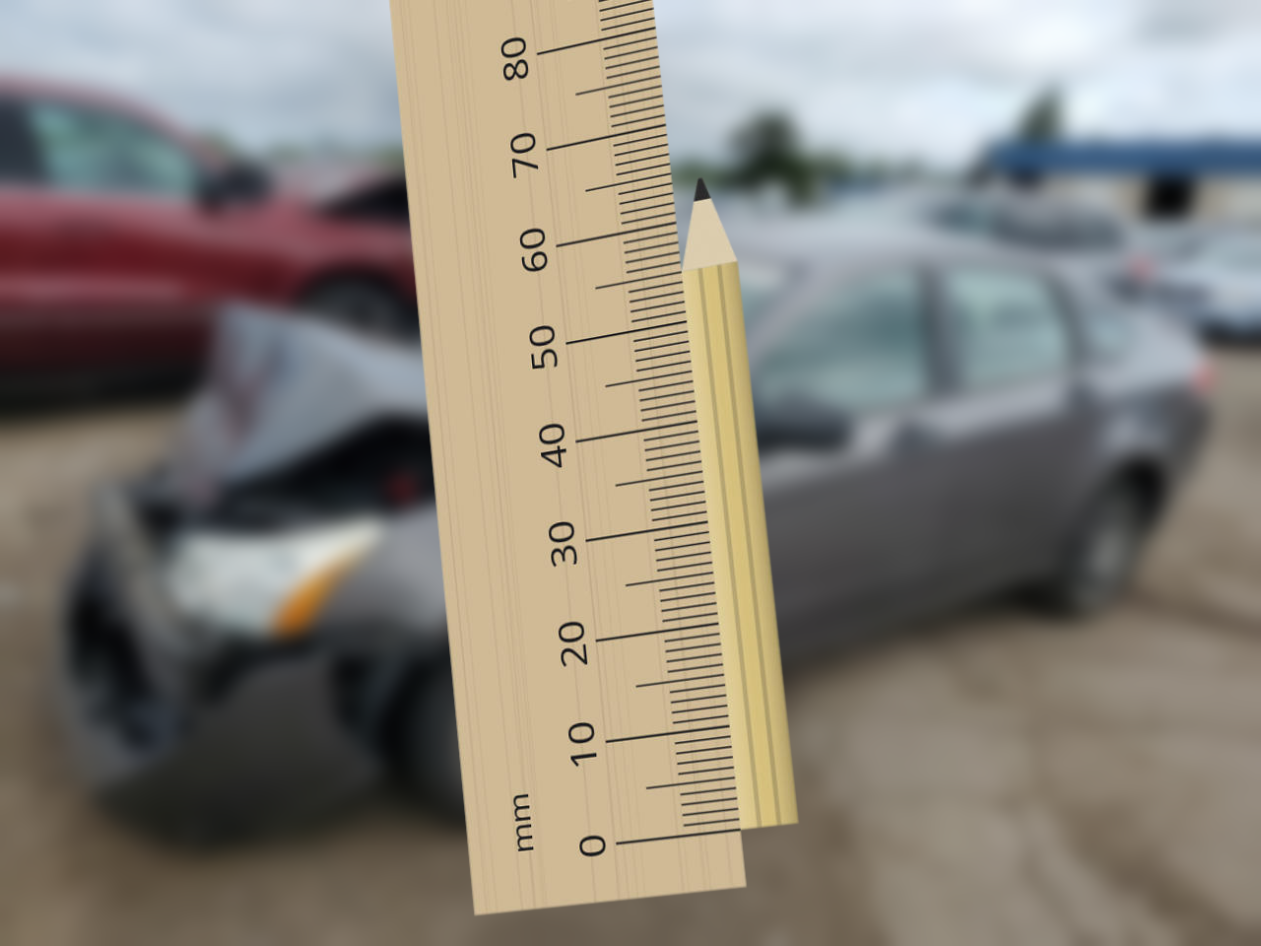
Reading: 64; mm
